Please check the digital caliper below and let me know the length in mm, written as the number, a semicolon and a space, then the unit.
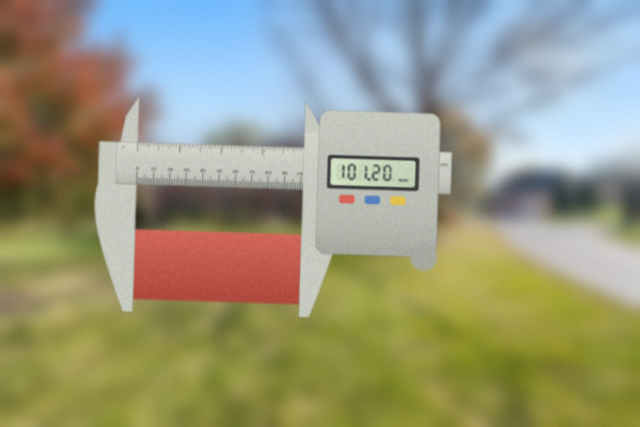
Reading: 101.20; mm
